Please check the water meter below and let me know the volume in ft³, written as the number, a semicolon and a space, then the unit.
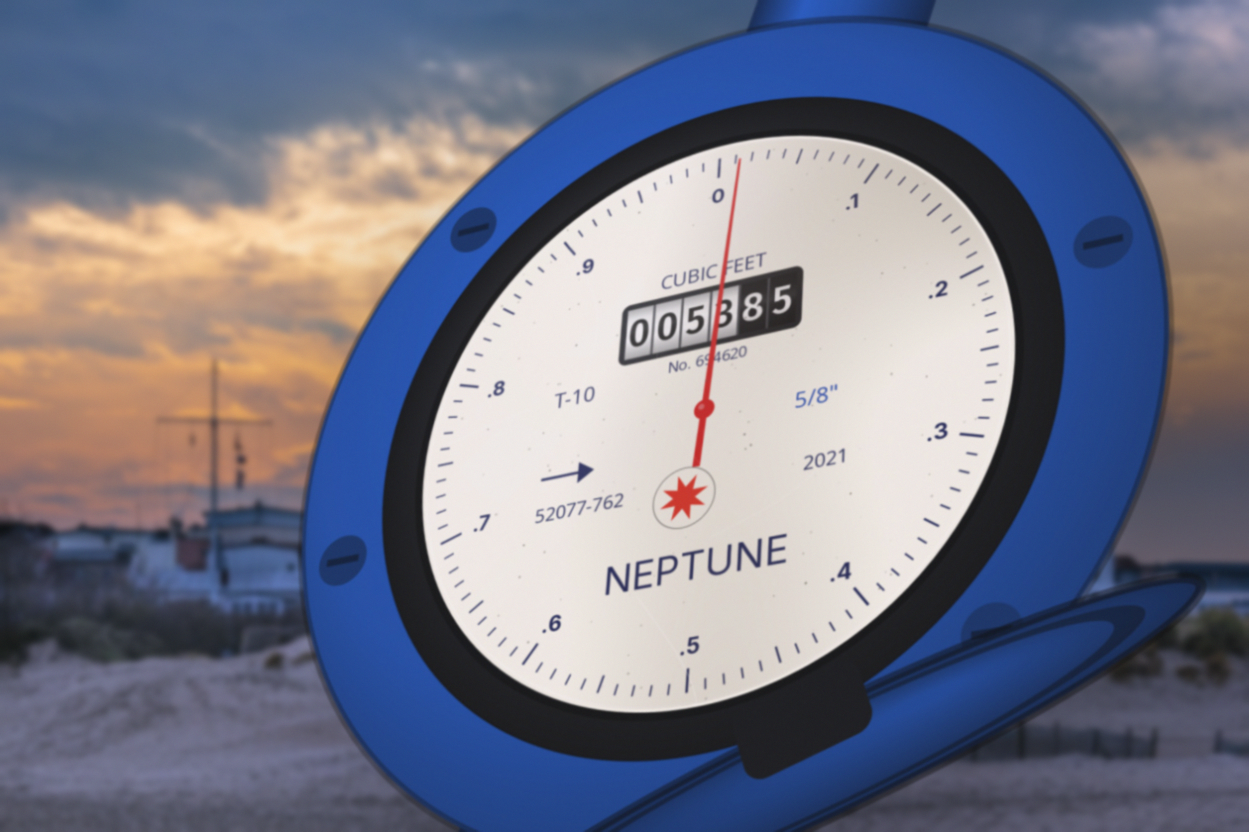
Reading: 5385.01; ft³
